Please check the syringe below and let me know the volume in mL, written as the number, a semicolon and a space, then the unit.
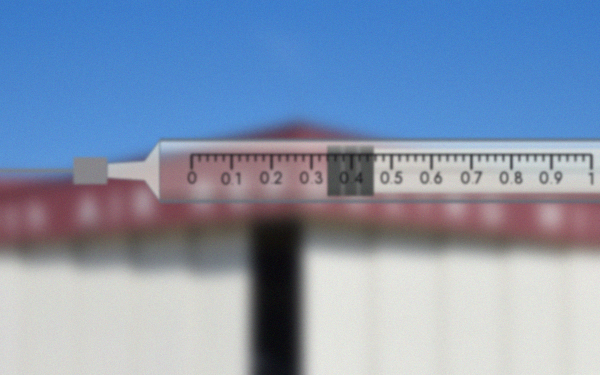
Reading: 0.34; mL
